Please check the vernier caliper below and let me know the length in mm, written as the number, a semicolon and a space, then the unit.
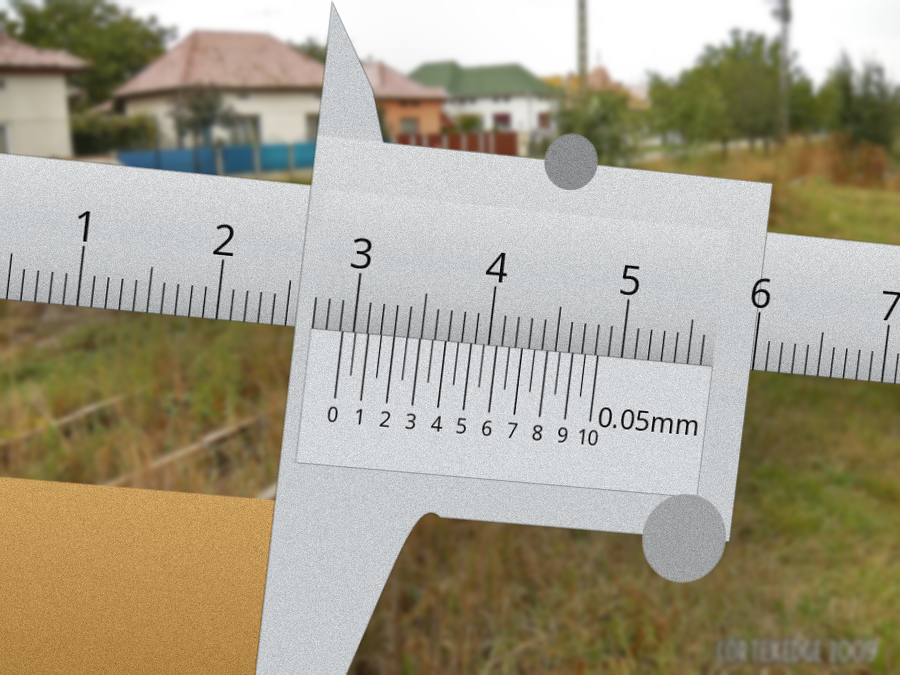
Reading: 29.2; mm
